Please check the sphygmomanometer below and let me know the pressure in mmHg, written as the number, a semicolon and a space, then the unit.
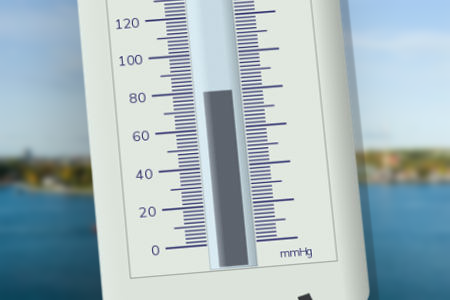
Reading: 80; mmHg
